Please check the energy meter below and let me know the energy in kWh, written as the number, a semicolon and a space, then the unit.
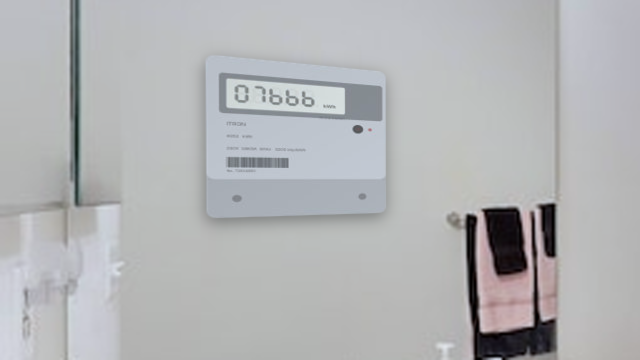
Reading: 7666; kWh
